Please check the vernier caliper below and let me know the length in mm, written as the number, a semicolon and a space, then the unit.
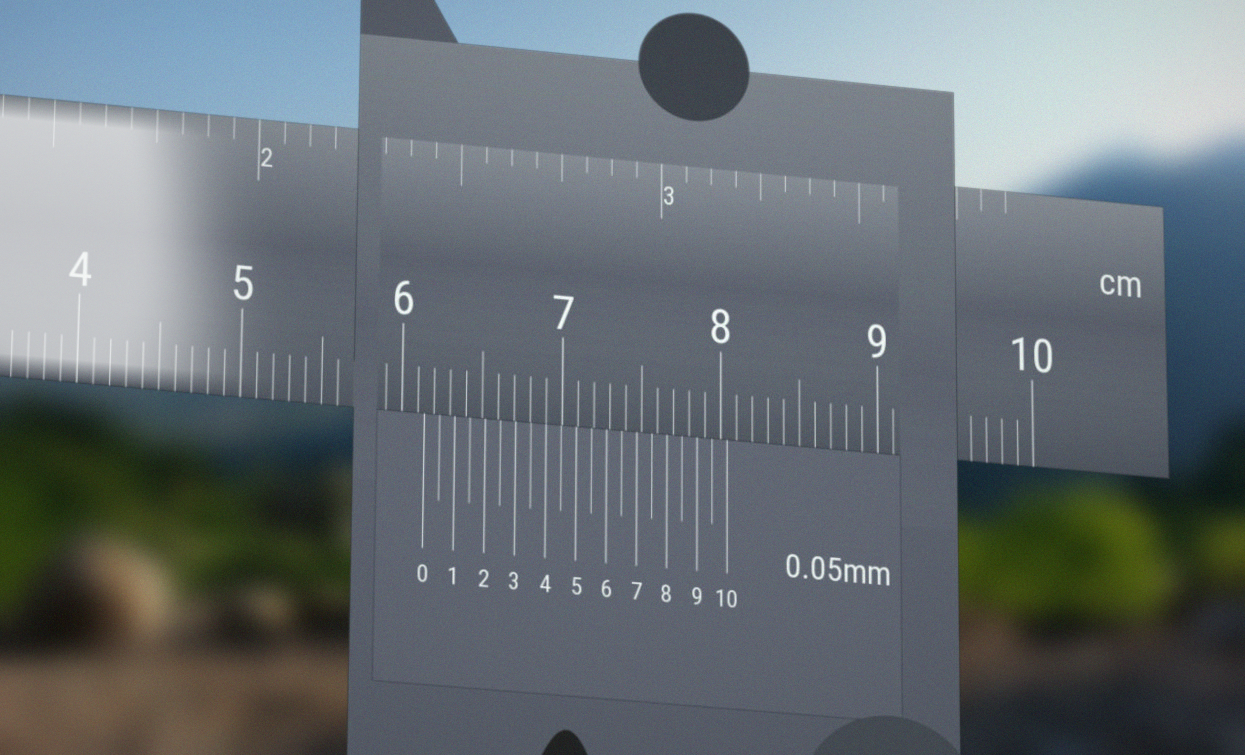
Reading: 61.4; mm
